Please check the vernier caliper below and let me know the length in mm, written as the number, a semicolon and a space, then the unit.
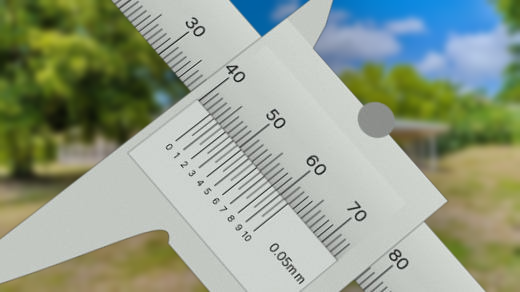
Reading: 42.8; mm
